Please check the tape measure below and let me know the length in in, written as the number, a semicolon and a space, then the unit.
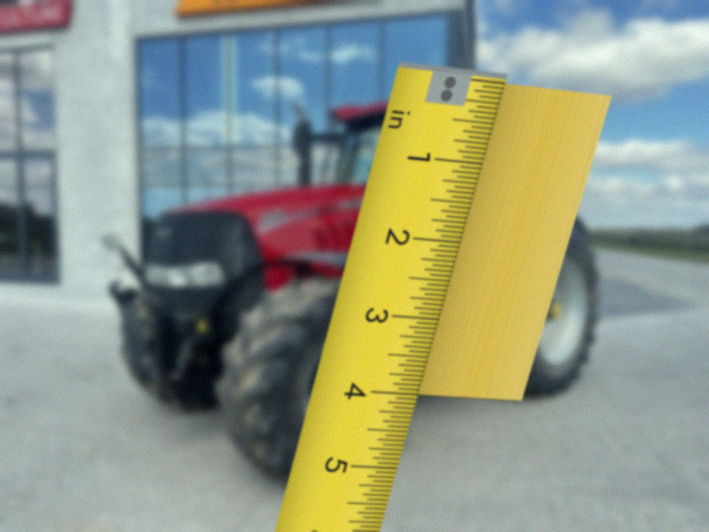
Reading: 4; in
